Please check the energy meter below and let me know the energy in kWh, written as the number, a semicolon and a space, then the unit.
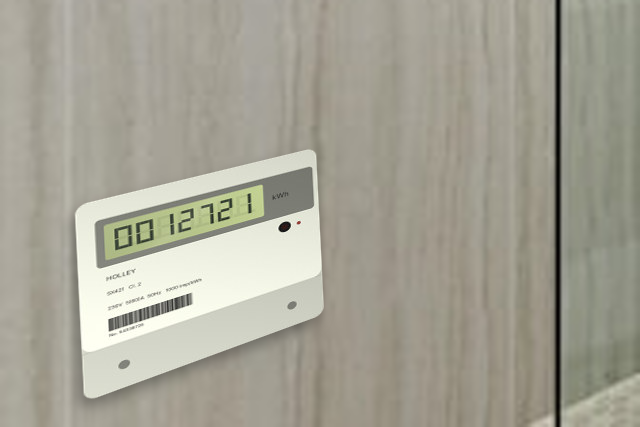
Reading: 12721; kWh
